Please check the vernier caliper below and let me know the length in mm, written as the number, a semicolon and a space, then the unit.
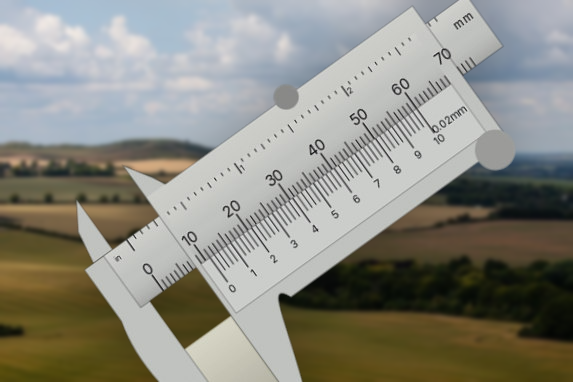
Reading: 11.0; mm
